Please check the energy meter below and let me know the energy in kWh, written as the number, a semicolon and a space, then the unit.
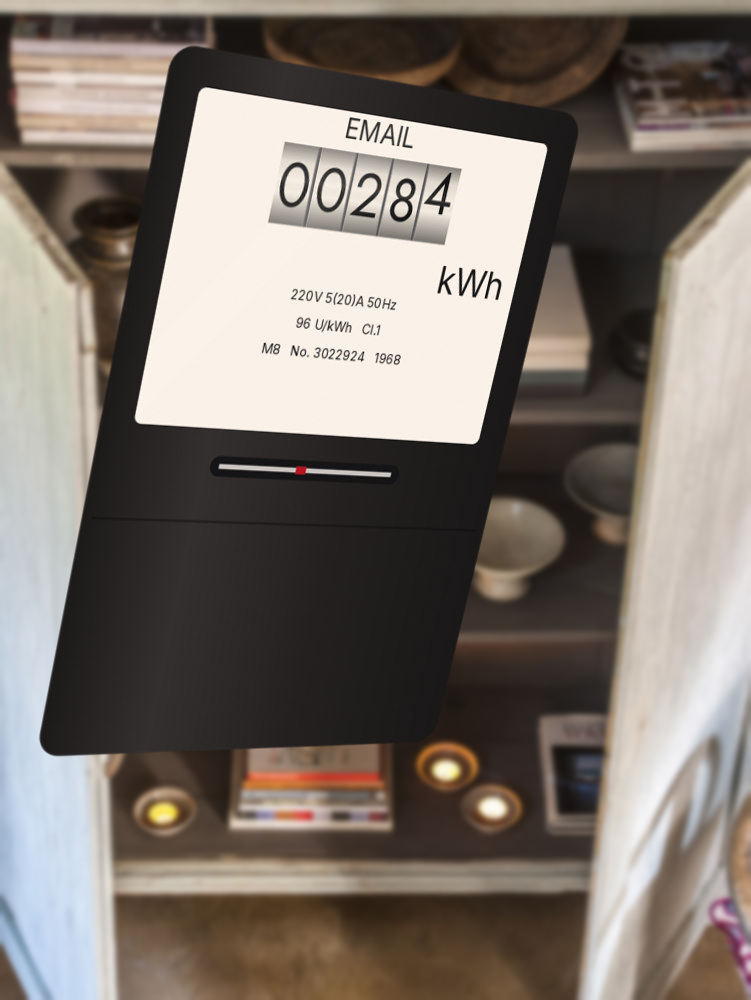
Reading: 284; kWh
